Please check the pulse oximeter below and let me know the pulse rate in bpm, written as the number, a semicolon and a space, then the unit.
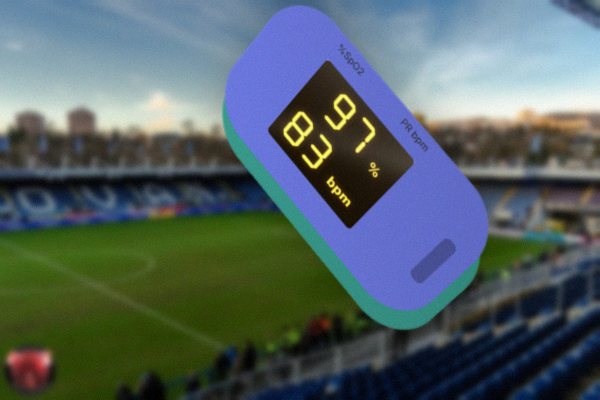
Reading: 83; bpm
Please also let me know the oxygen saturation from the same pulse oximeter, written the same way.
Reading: 97; %
